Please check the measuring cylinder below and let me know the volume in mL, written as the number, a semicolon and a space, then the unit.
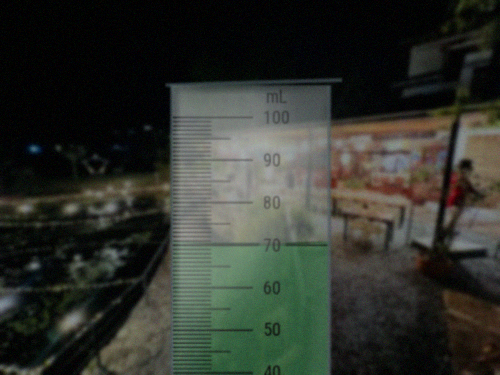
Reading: 70; mL
